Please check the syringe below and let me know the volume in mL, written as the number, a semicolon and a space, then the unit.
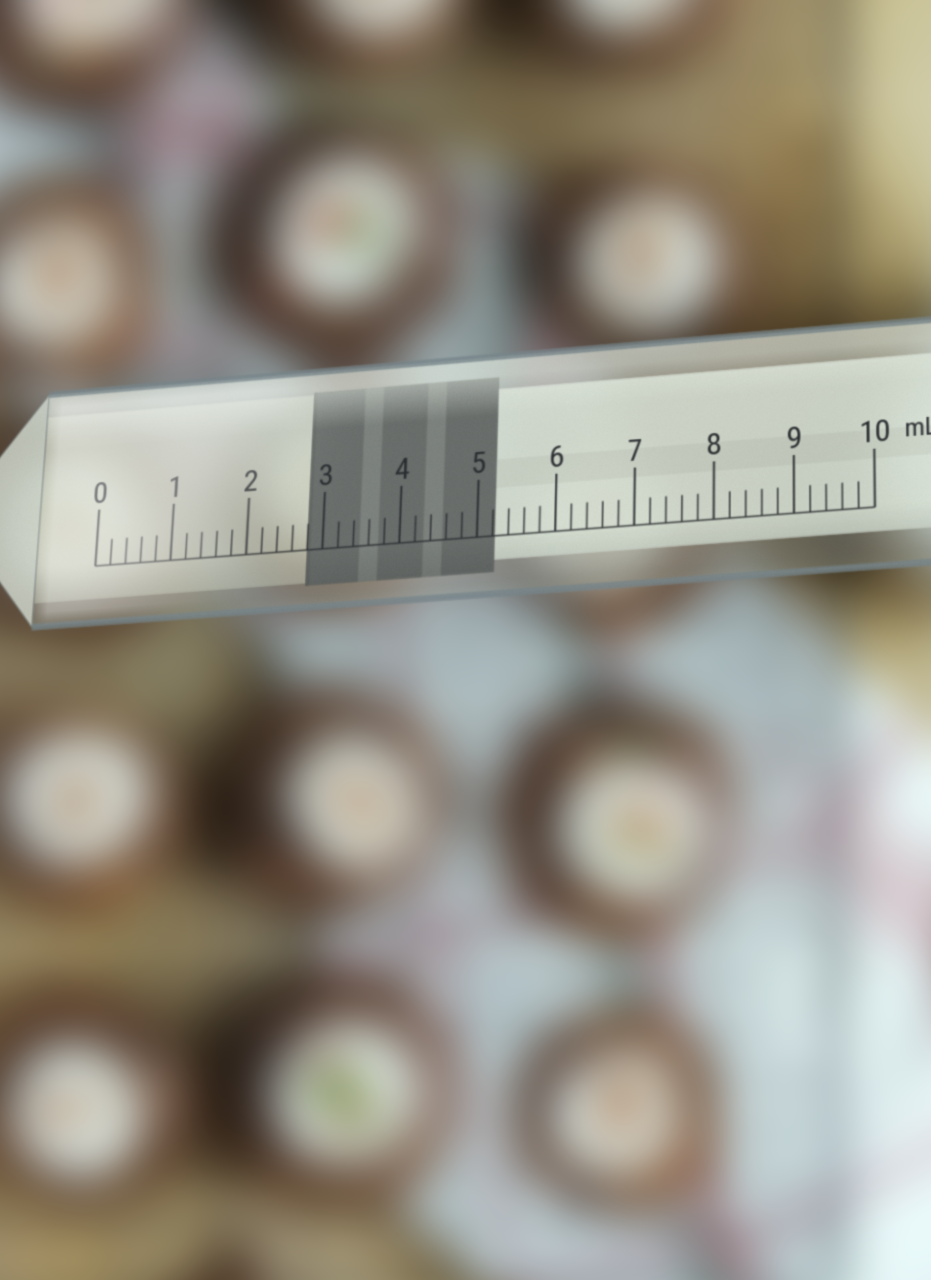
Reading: 2.8; mL
